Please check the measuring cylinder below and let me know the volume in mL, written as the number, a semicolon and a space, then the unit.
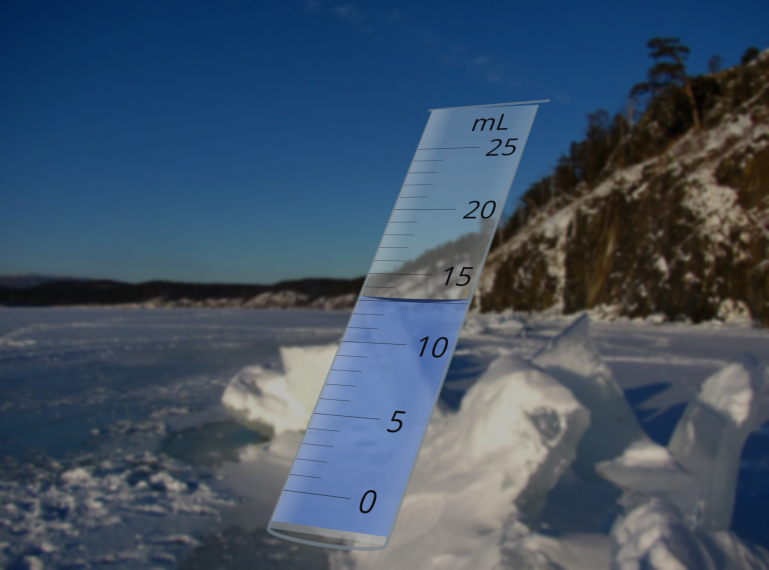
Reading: 13; mL
